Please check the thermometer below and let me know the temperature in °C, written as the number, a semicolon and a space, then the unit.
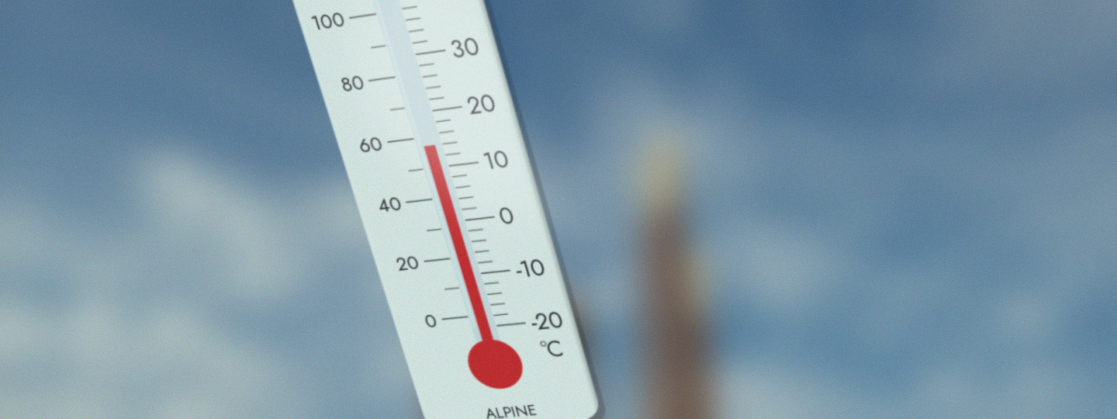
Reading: 14; °C
